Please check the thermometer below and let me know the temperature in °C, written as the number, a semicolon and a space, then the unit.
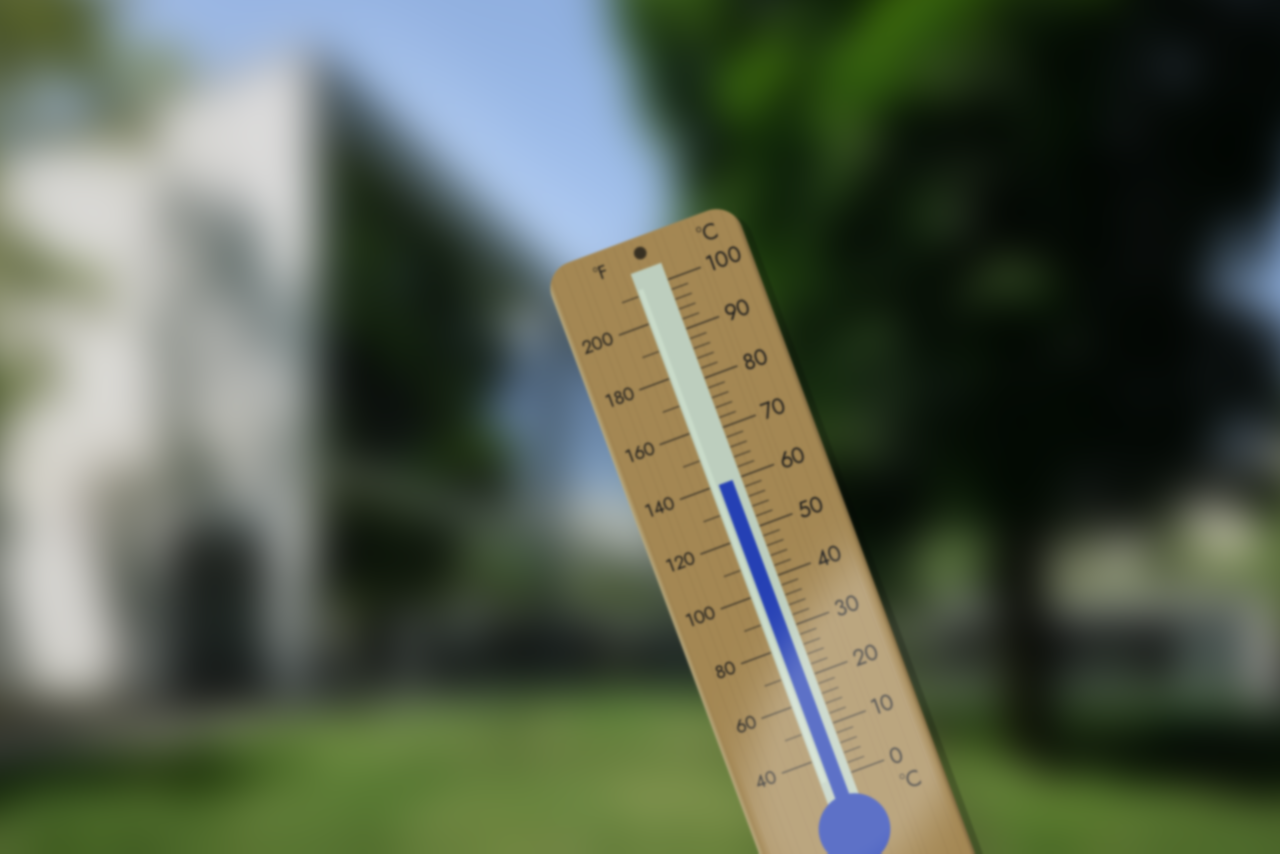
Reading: 60; °C
